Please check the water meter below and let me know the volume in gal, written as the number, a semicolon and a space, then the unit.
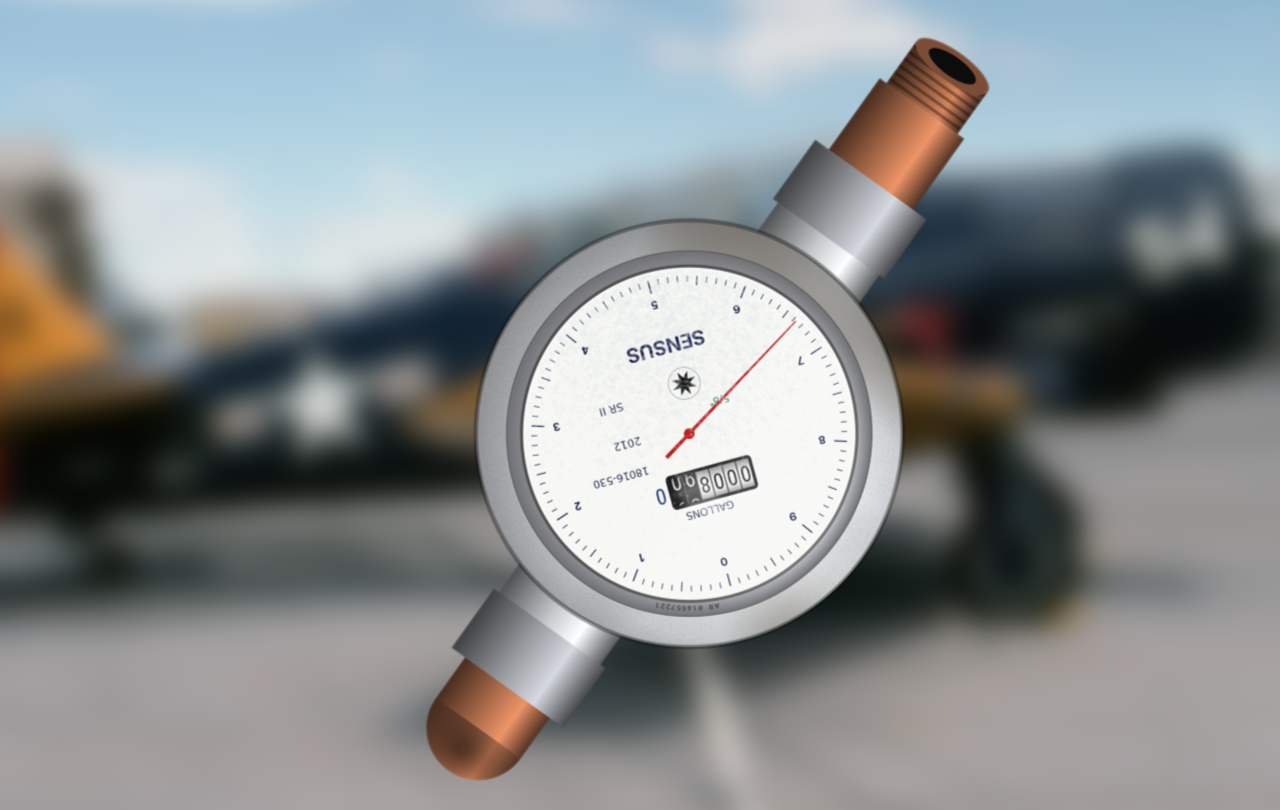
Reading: 8896.6; gal
